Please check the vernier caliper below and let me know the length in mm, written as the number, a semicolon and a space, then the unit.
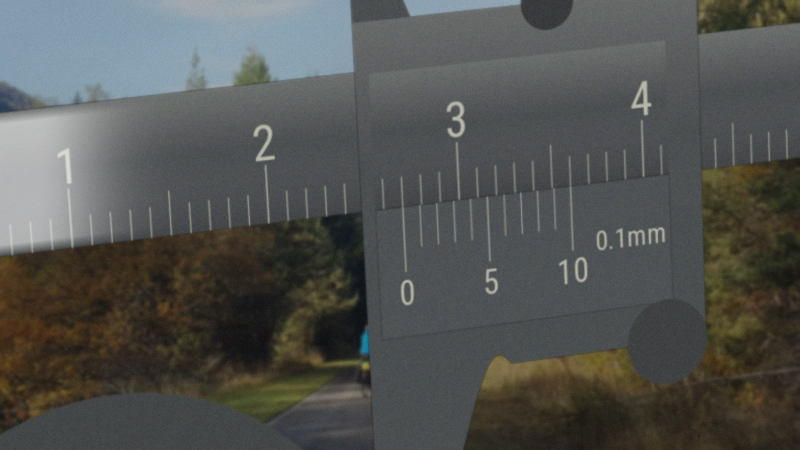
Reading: 27.0; mm
